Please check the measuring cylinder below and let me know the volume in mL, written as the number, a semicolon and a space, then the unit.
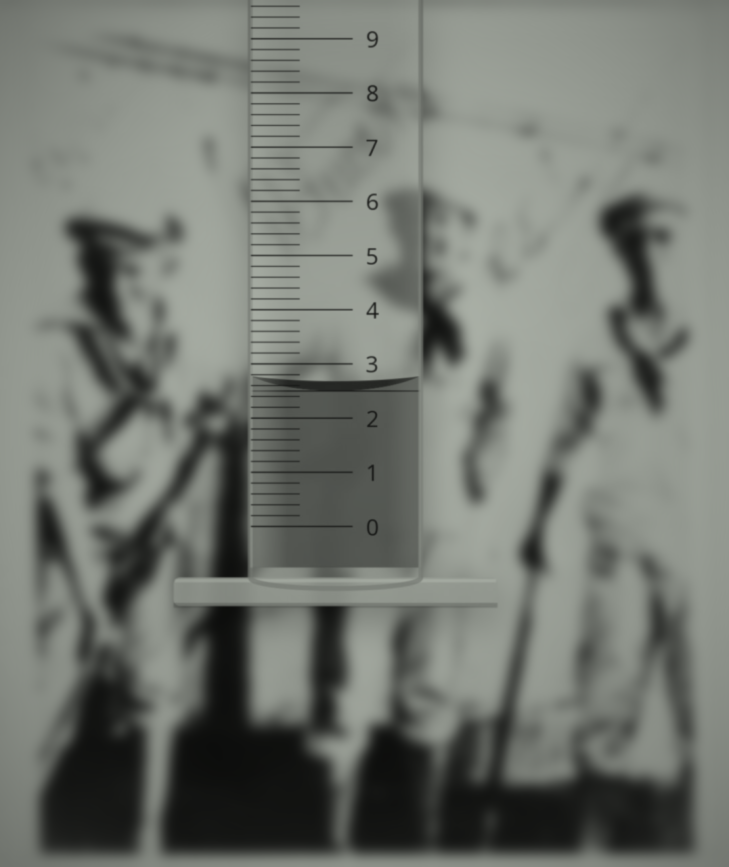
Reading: 2.5; mL
